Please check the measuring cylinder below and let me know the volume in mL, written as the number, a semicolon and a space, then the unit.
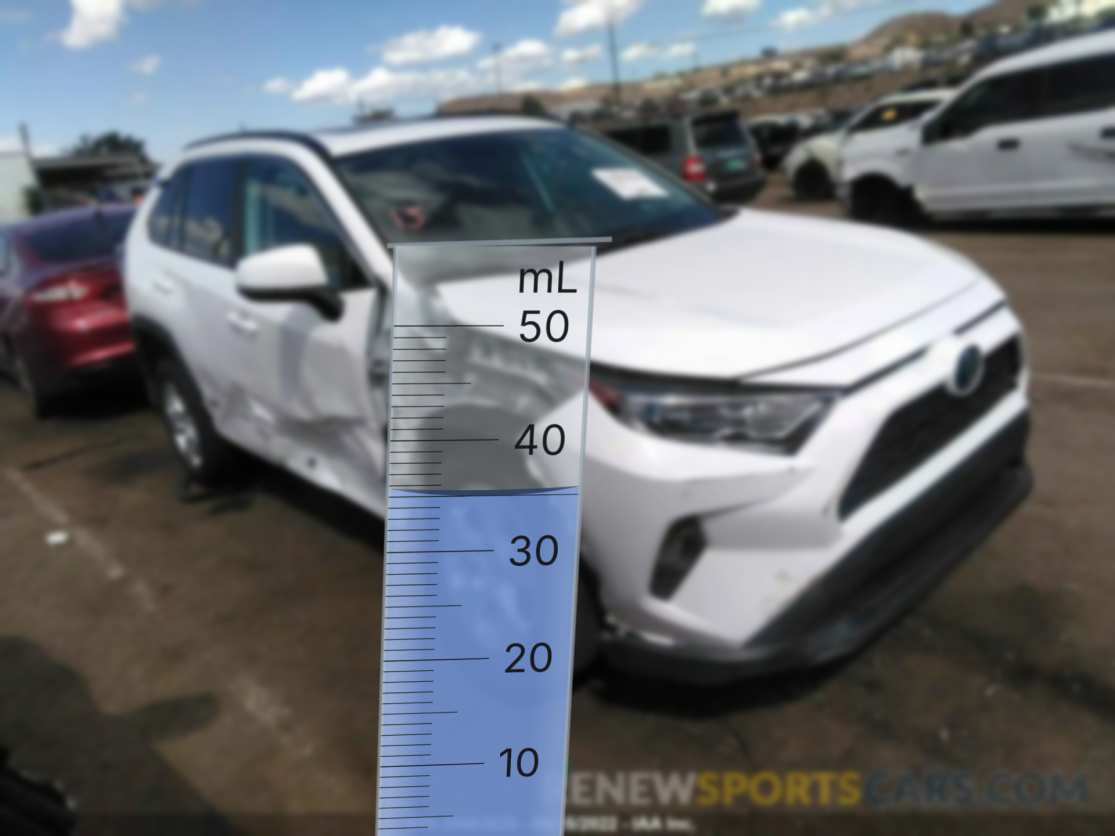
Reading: 35; mL
